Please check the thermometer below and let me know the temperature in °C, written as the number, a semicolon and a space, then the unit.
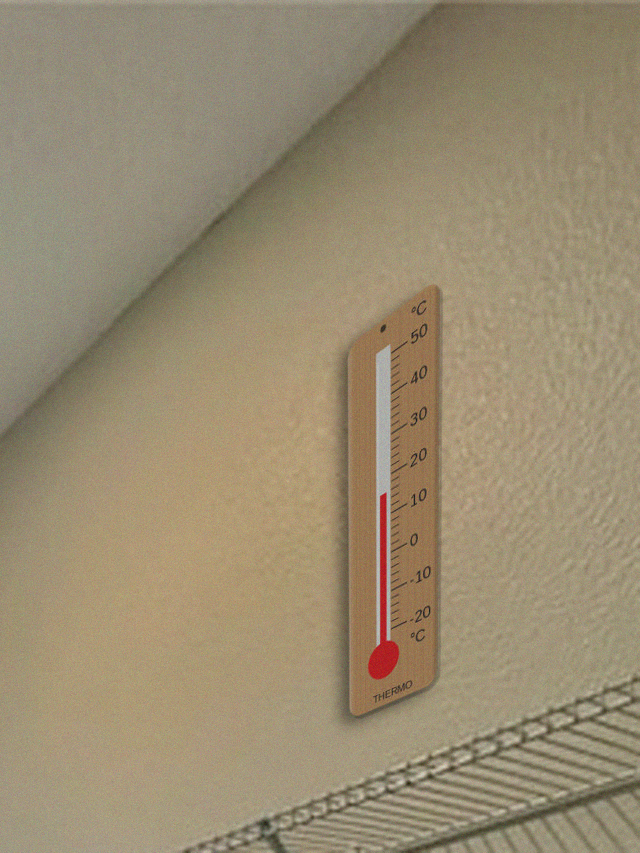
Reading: 16; °C
